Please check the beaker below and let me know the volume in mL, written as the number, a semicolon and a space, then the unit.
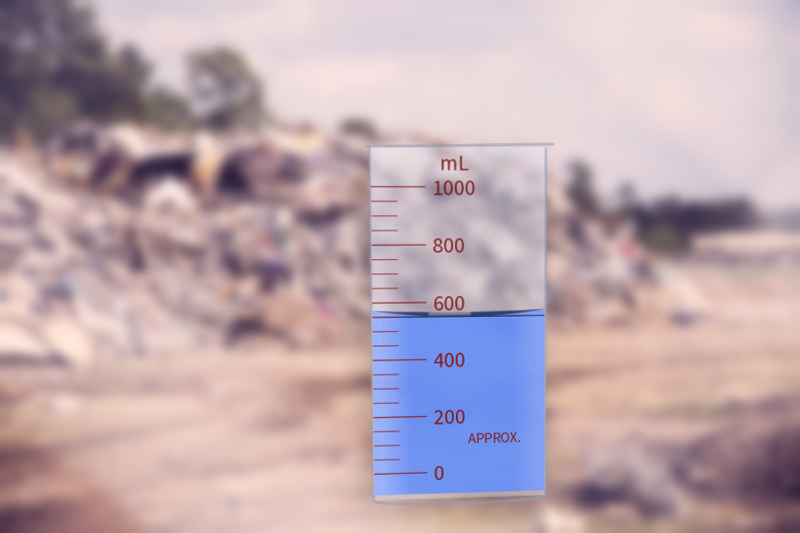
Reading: 550; mL
